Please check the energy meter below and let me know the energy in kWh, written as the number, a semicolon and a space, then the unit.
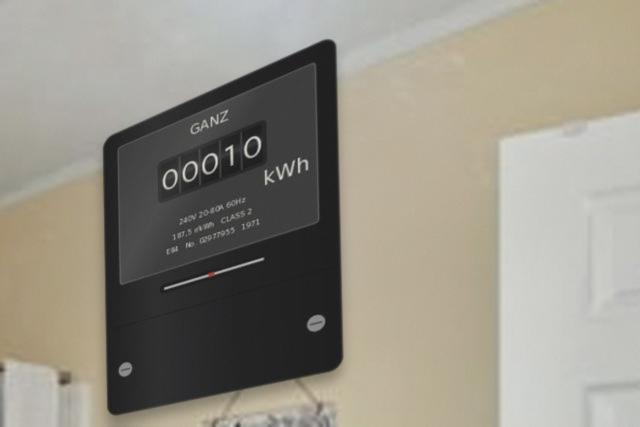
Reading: 10; kWh
